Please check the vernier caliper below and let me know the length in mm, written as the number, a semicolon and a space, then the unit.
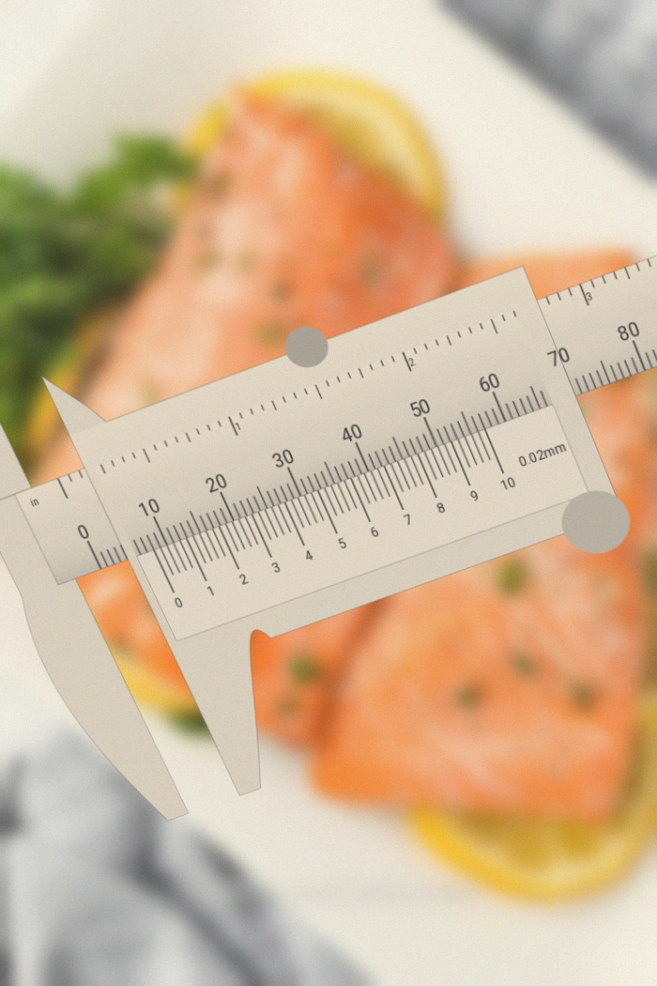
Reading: 8.0; mm
